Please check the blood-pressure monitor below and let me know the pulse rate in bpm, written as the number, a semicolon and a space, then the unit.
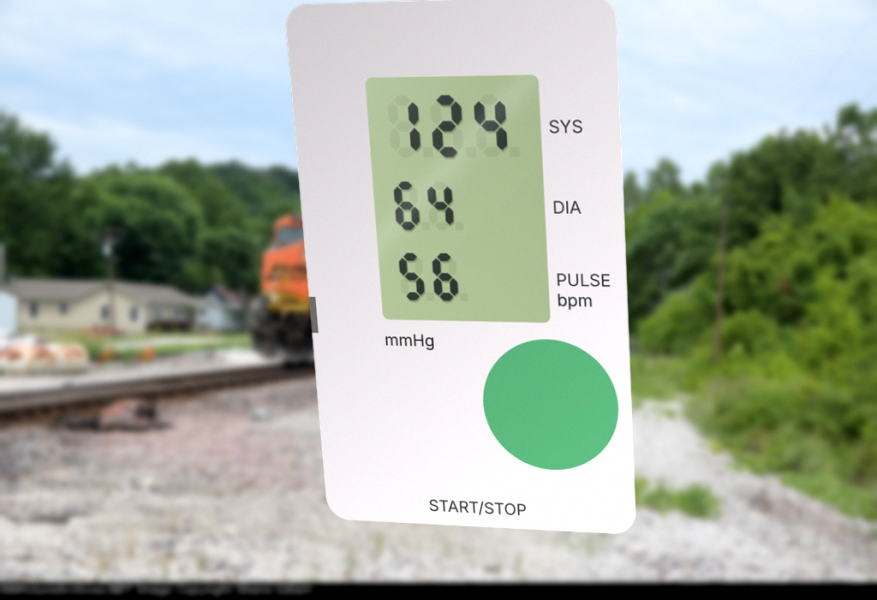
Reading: 56; bpm
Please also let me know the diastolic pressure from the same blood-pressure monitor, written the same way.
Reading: 64; mmHg
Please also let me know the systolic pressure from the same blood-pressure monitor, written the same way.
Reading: 124; mmHg
